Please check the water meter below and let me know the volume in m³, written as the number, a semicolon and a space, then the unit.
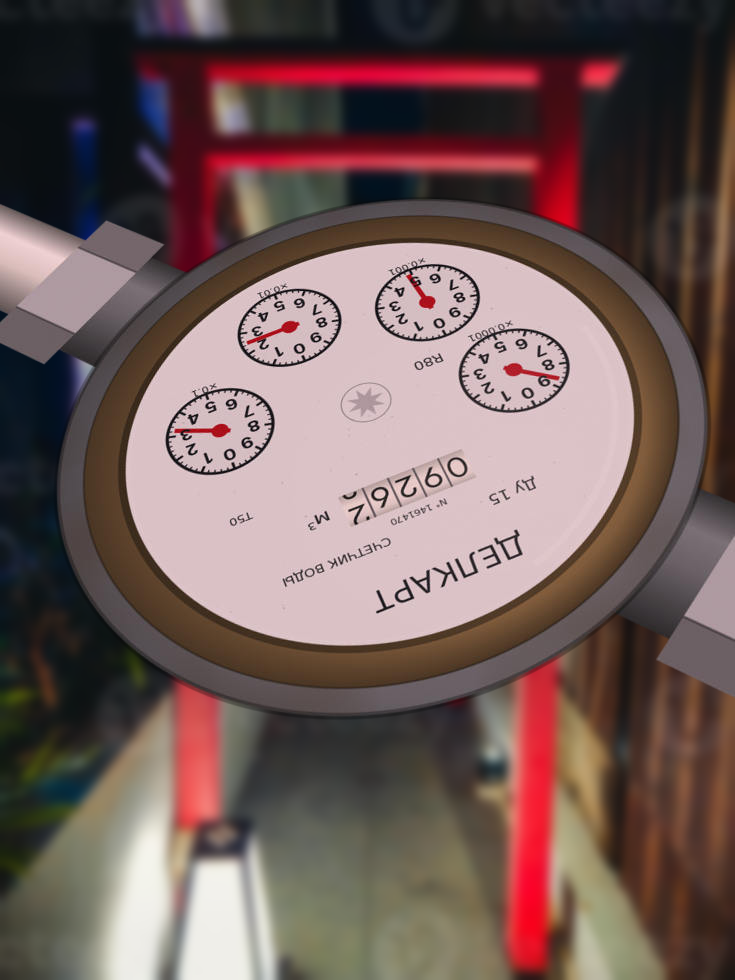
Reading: 9262.3248; m³
